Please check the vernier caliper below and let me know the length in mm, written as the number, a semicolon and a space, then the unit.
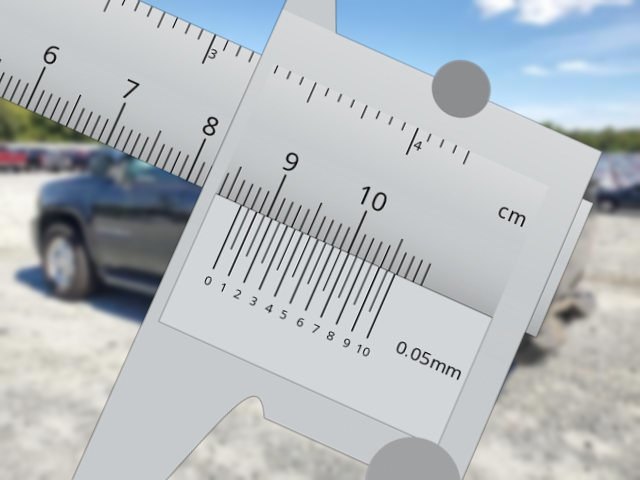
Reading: 86.8; mm
